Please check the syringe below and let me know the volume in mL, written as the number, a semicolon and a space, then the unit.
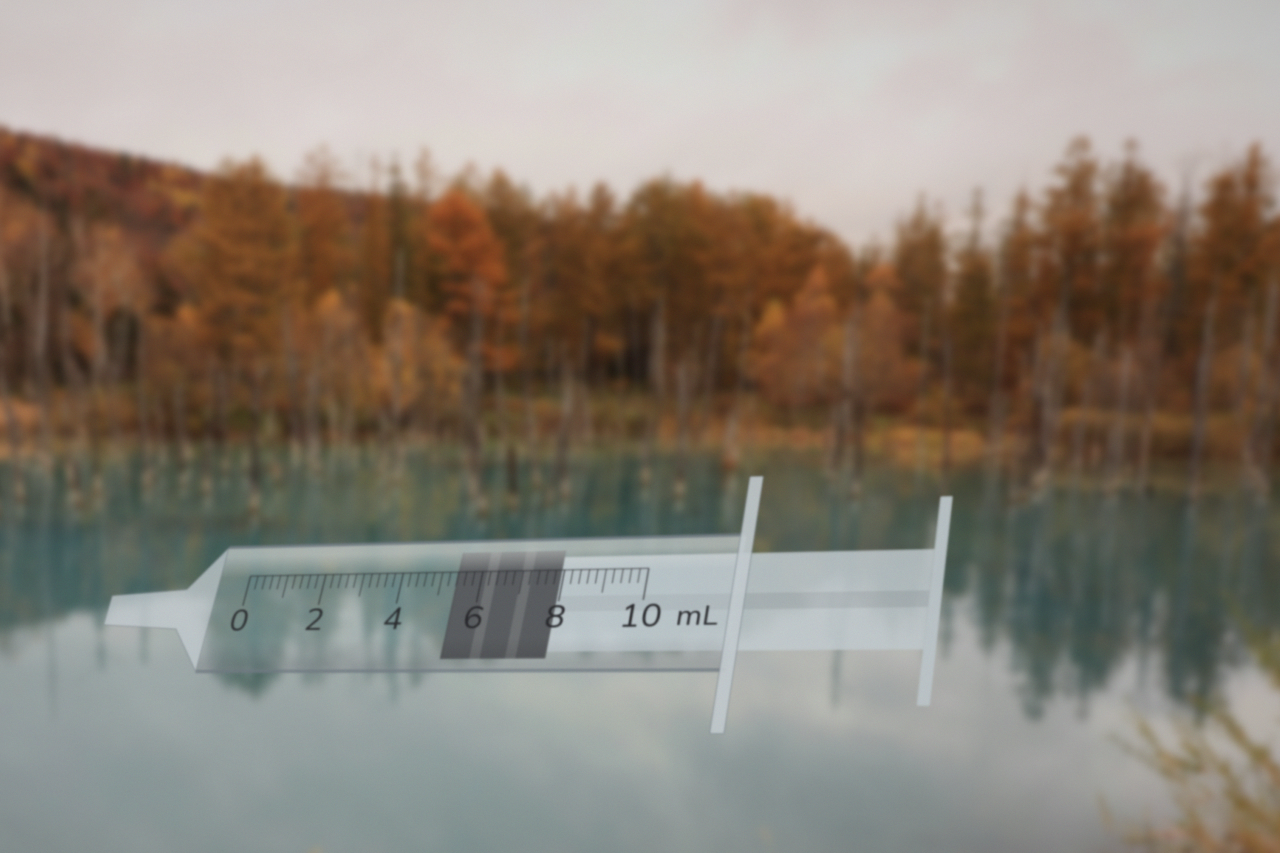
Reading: 5.4; mL
